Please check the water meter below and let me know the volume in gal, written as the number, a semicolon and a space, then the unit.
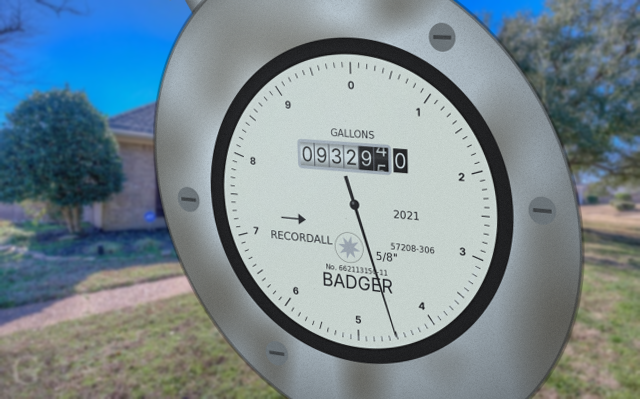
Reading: 932944.5; gal
